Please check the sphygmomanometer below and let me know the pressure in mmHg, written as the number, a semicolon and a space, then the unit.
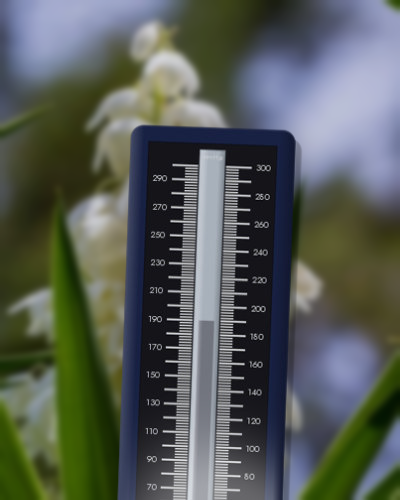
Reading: 190; mmHg
